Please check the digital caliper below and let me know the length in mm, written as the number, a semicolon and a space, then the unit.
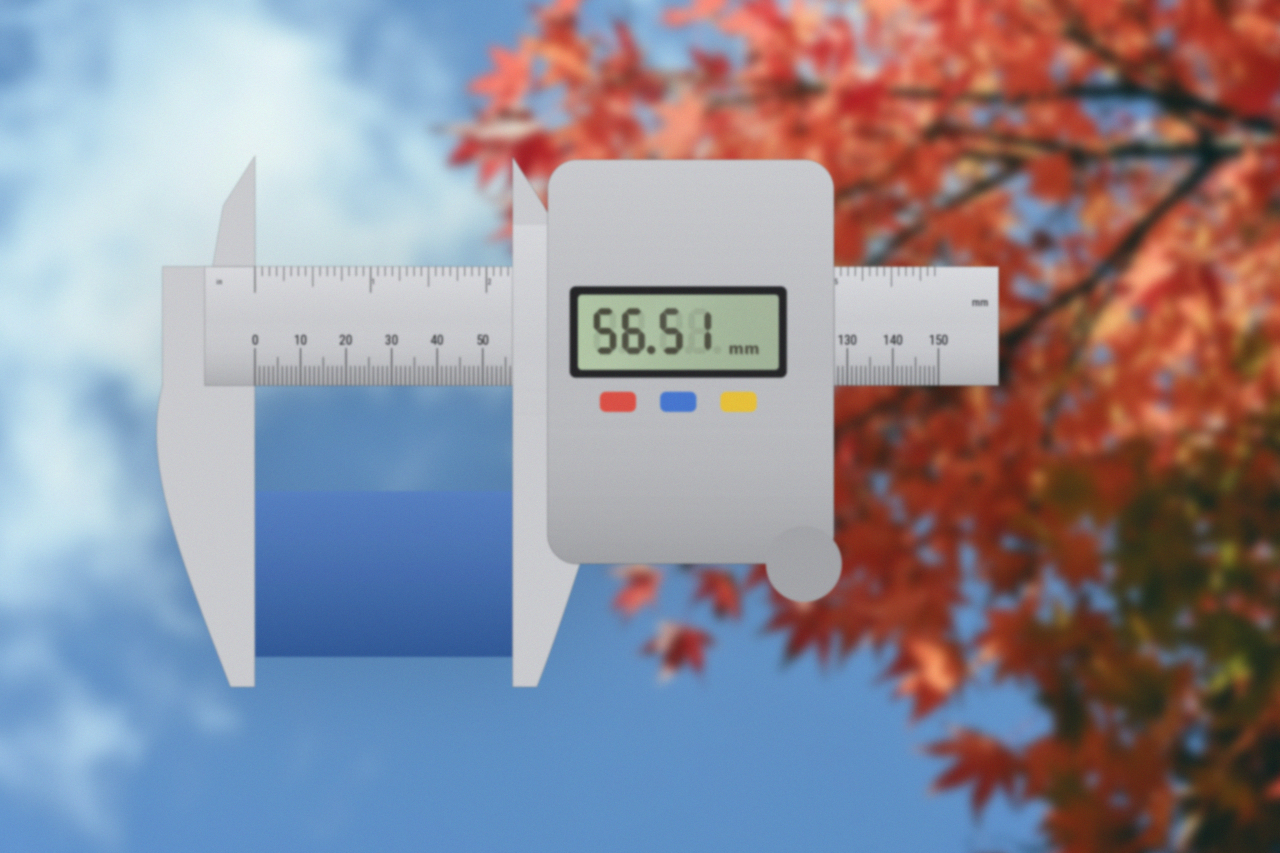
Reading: 56.51; mm
